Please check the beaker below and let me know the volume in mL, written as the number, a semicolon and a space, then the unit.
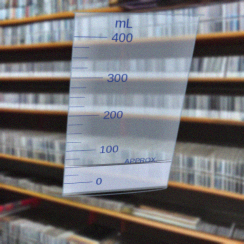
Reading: 50; mL
